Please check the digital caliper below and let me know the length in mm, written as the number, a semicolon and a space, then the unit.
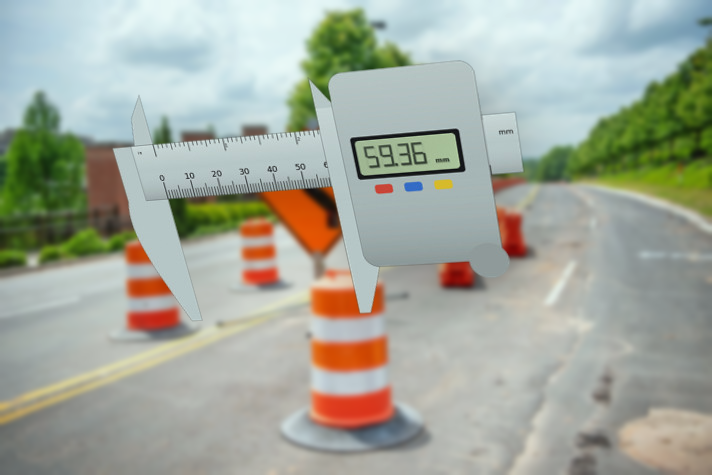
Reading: 59.36; mm
